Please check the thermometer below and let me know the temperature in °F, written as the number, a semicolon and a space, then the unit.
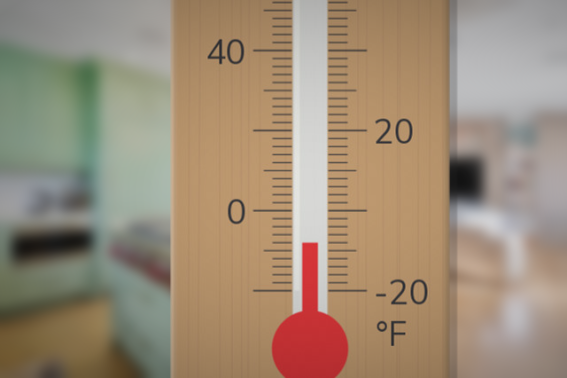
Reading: -8; °F
